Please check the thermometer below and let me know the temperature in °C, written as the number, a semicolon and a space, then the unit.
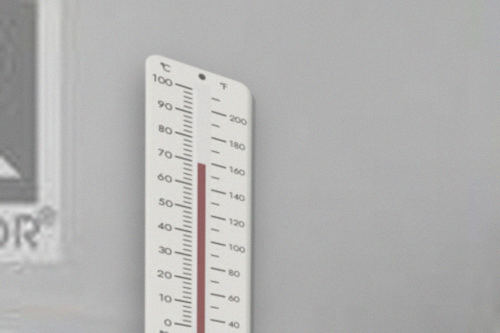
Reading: 70; °C
